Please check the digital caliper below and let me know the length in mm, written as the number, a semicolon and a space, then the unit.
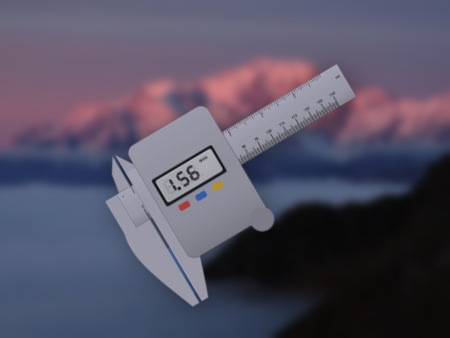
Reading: 1.56; mm
